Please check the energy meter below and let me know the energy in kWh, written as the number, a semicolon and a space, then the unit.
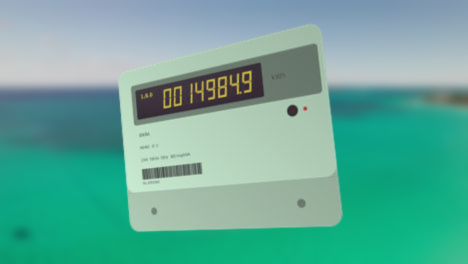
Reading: 14984.9; kWh
